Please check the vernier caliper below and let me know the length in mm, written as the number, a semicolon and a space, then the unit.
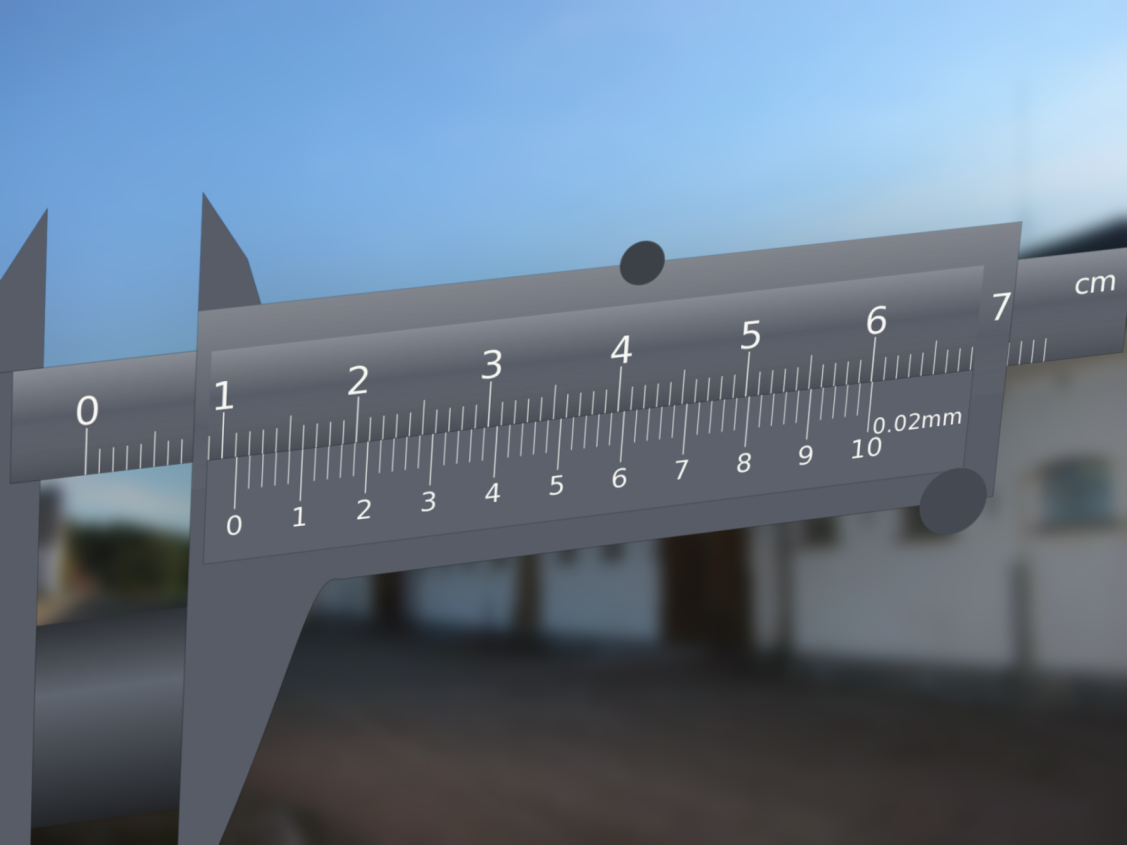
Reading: 11.1; mm
